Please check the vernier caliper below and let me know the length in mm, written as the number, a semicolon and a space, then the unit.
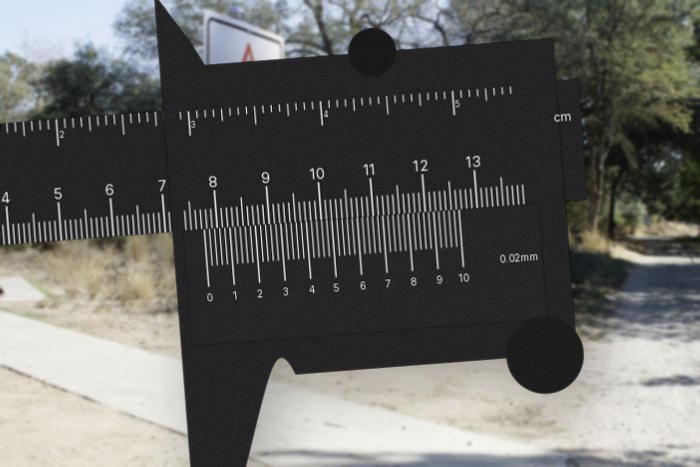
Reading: 77.5; mm
